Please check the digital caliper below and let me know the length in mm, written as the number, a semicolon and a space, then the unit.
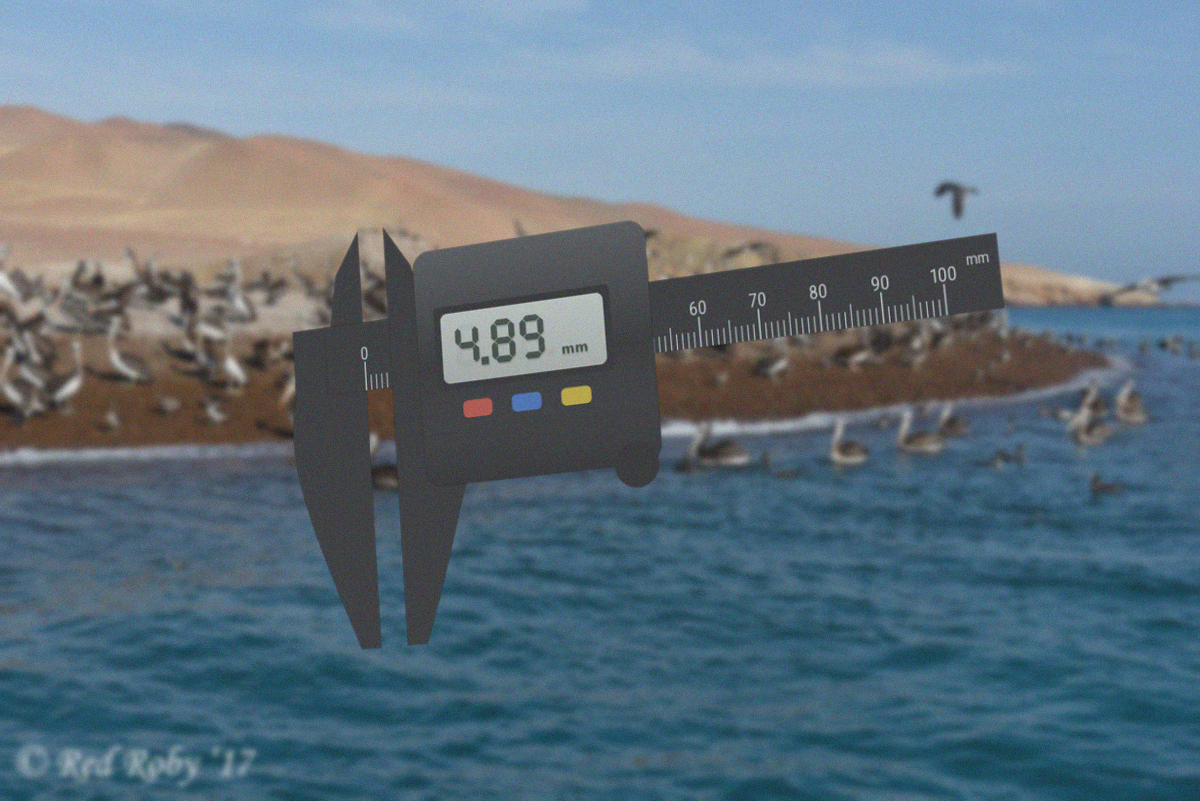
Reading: 4.89; mm
